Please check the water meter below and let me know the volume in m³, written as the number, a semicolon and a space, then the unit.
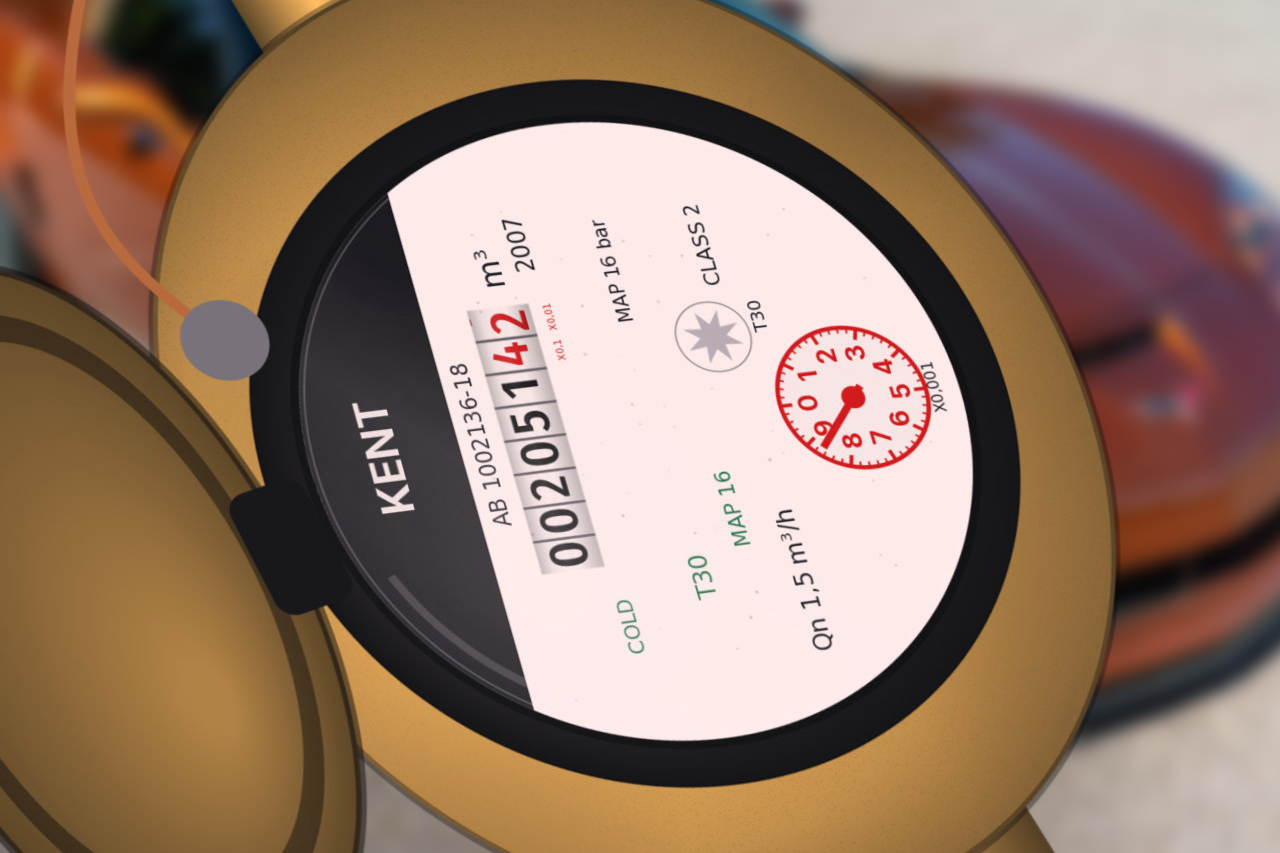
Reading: 2051.418; m³
